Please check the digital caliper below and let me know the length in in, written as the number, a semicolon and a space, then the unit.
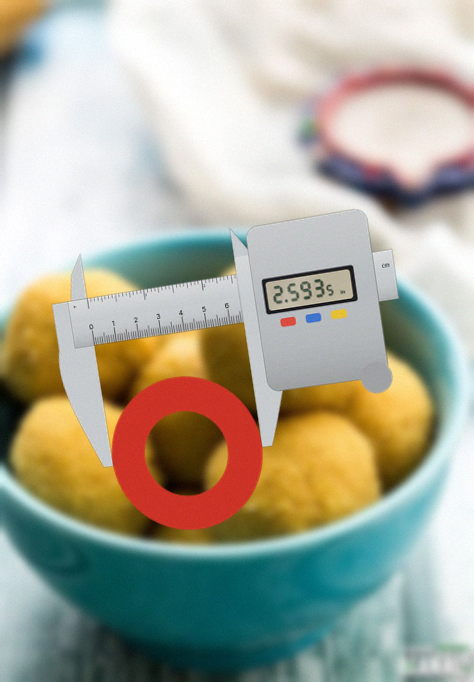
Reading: 2.5935; in
